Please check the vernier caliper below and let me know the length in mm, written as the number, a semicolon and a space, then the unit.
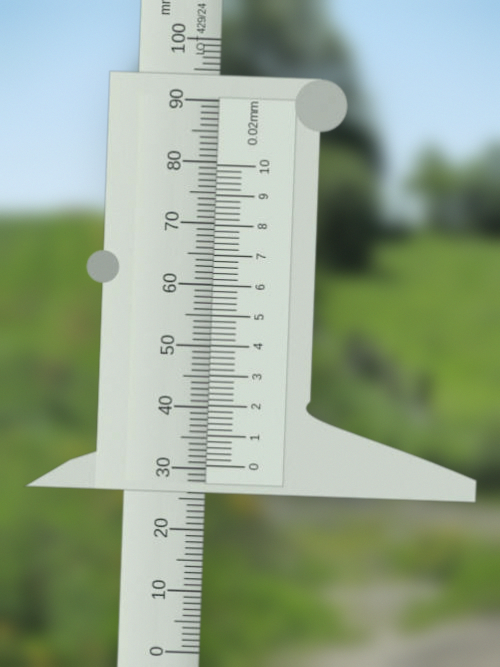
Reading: 30.5; mm
